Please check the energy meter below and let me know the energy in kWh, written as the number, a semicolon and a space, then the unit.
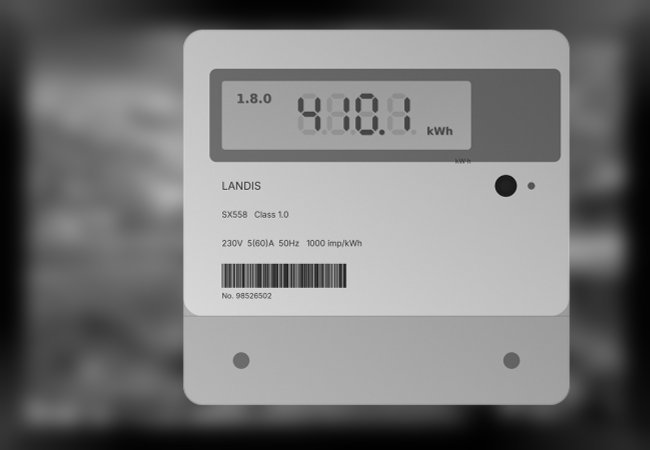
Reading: 410.1; kWh
